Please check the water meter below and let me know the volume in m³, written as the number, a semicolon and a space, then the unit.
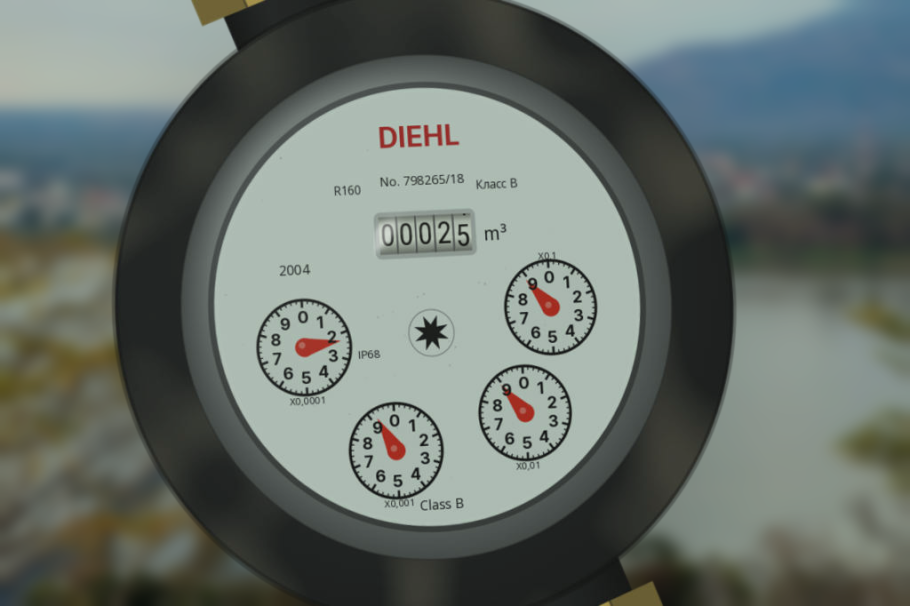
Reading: 24.8892; m³
